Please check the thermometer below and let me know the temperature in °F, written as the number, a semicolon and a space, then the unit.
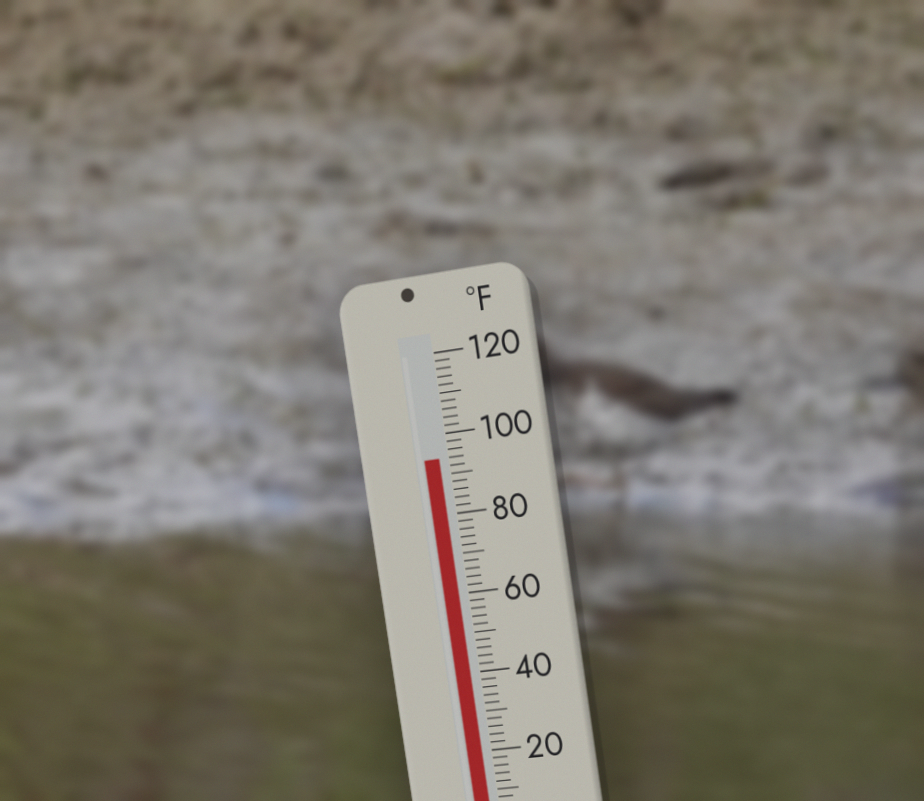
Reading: 94; °F
